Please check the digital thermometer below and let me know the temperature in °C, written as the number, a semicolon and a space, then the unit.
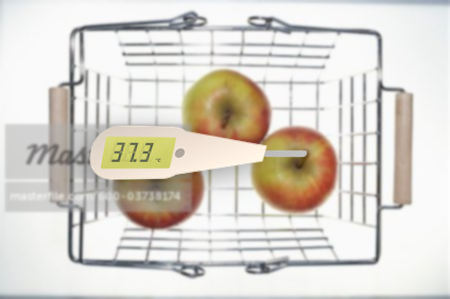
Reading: 37.3; °C
